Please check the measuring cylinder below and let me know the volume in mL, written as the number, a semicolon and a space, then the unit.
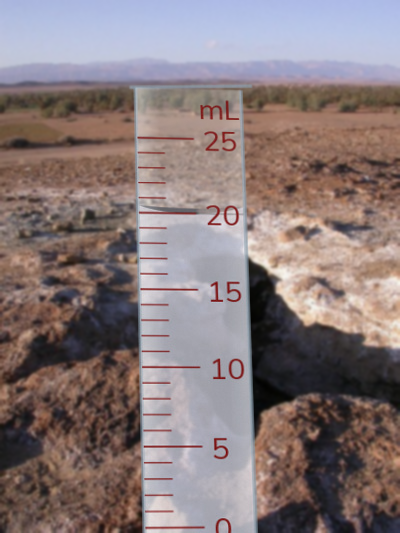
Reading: 20; mL
